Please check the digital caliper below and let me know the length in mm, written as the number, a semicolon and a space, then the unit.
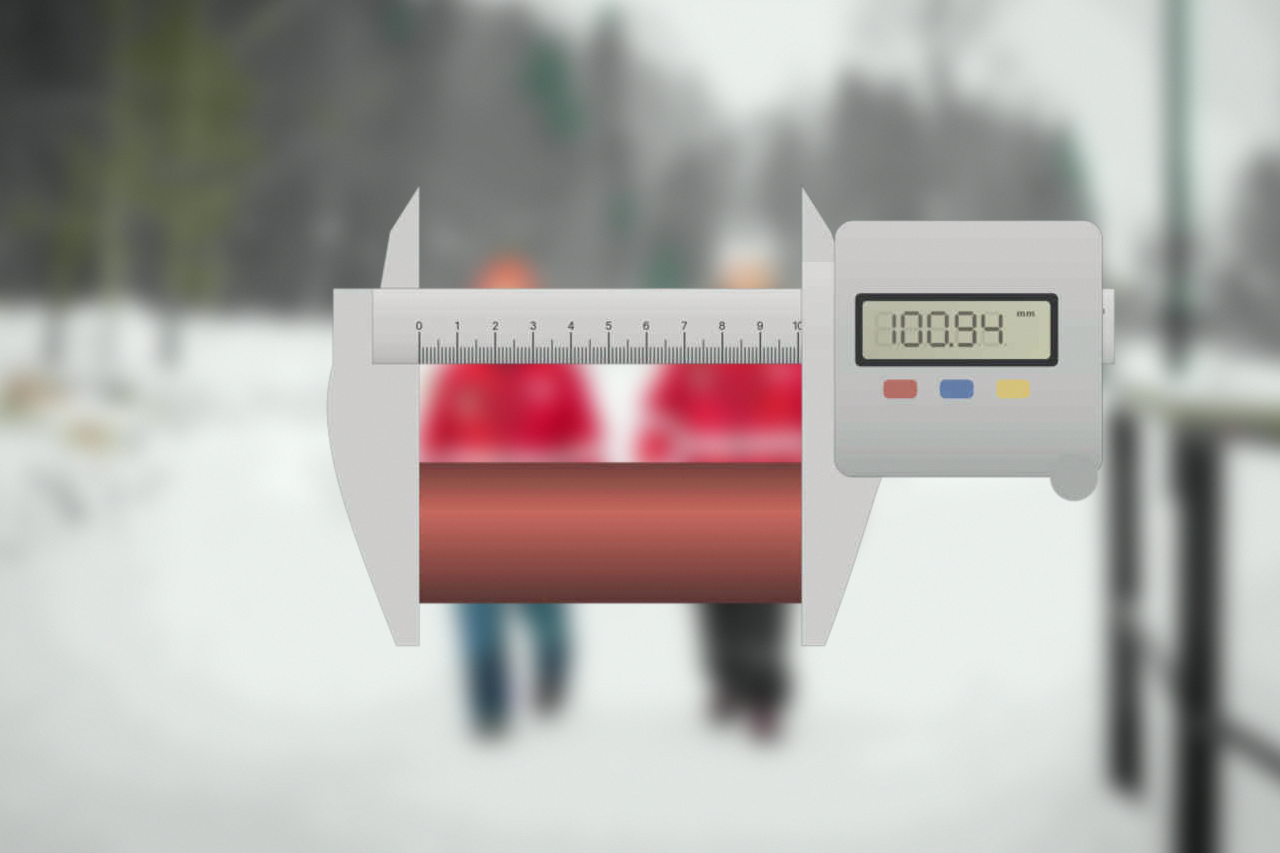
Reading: 100.94; mm
